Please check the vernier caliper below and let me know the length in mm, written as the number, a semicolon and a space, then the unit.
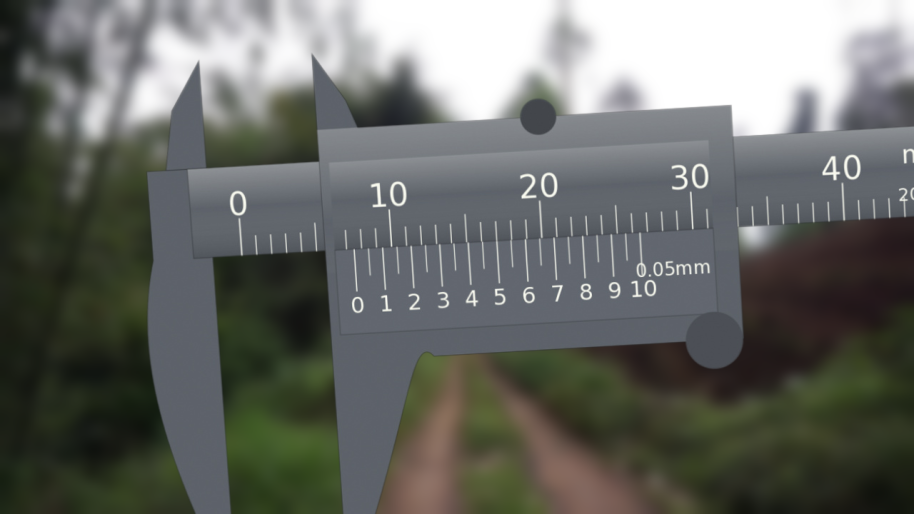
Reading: 7.5; mm
